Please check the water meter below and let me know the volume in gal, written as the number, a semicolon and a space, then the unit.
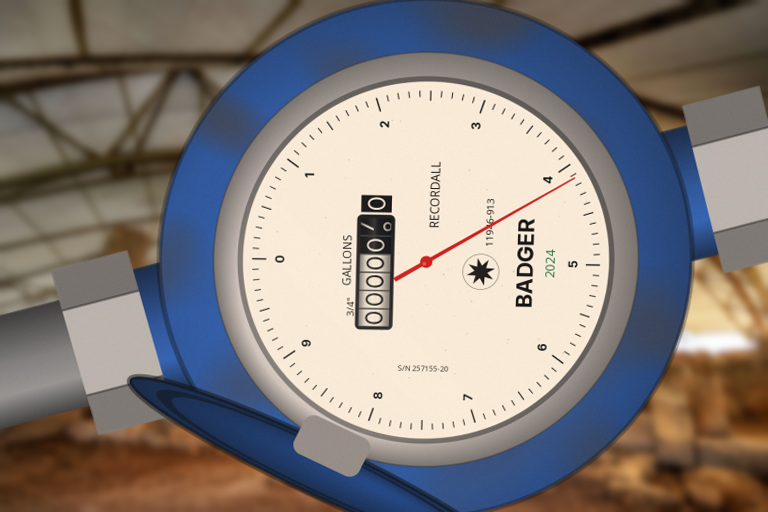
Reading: 74.1; gal
